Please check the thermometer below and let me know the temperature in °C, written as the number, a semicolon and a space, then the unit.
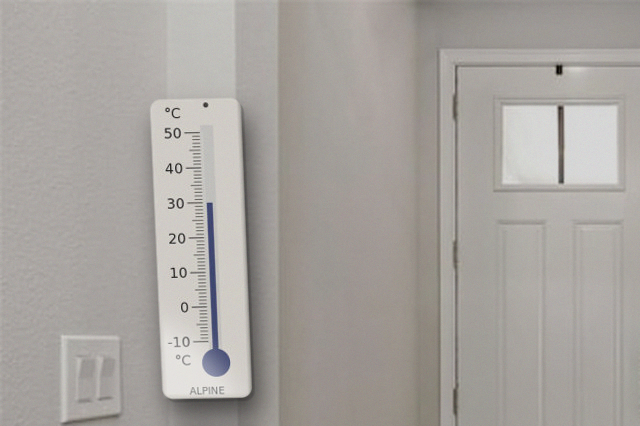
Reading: 30; °C
